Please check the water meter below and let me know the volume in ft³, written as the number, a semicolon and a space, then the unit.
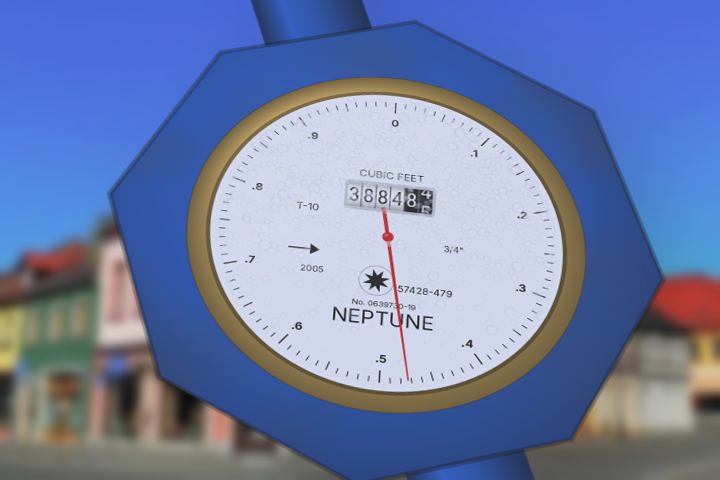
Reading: 388484.47; ft³
